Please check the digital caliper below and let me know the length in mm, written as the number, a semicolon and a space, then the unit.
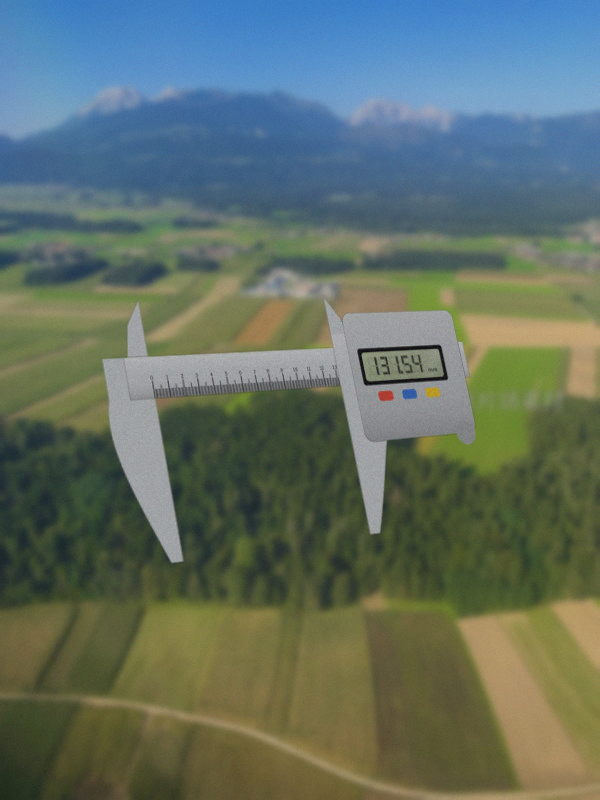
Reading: 131.54; mm
